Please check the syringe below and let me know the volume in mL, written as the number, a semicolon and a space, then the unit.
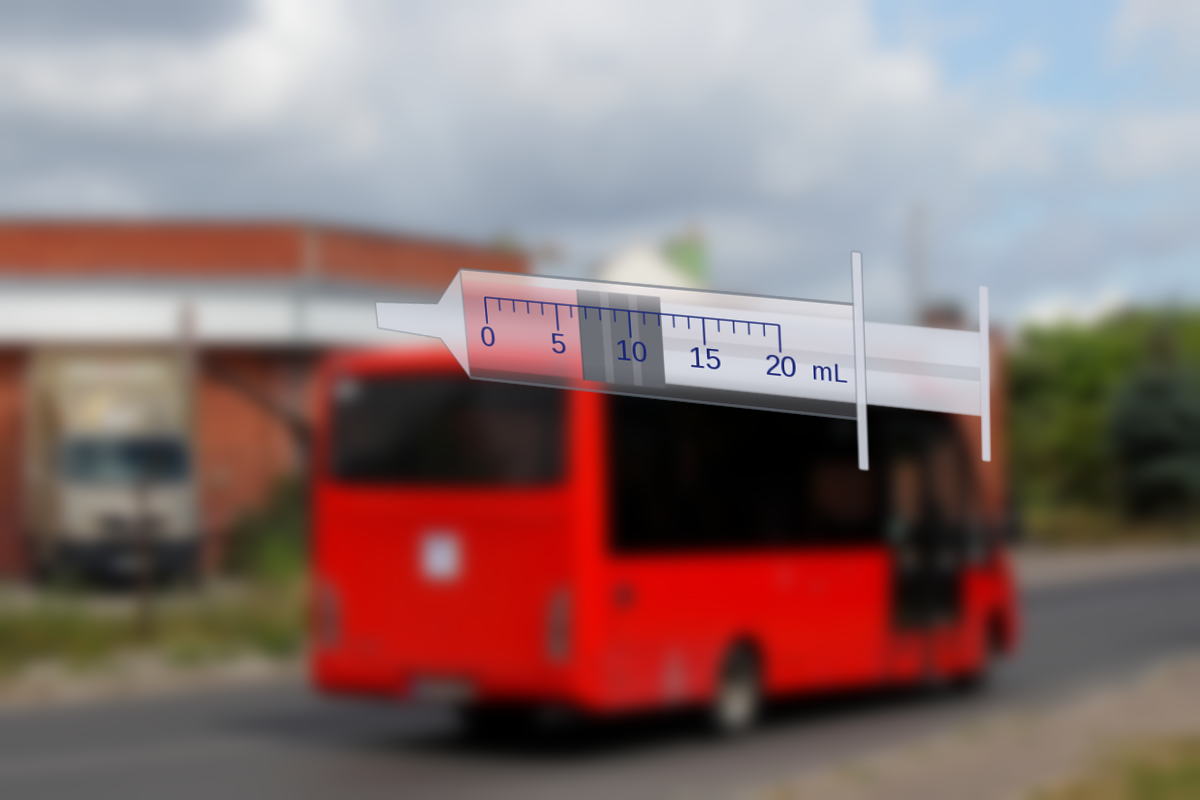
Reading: 6.5; mL
